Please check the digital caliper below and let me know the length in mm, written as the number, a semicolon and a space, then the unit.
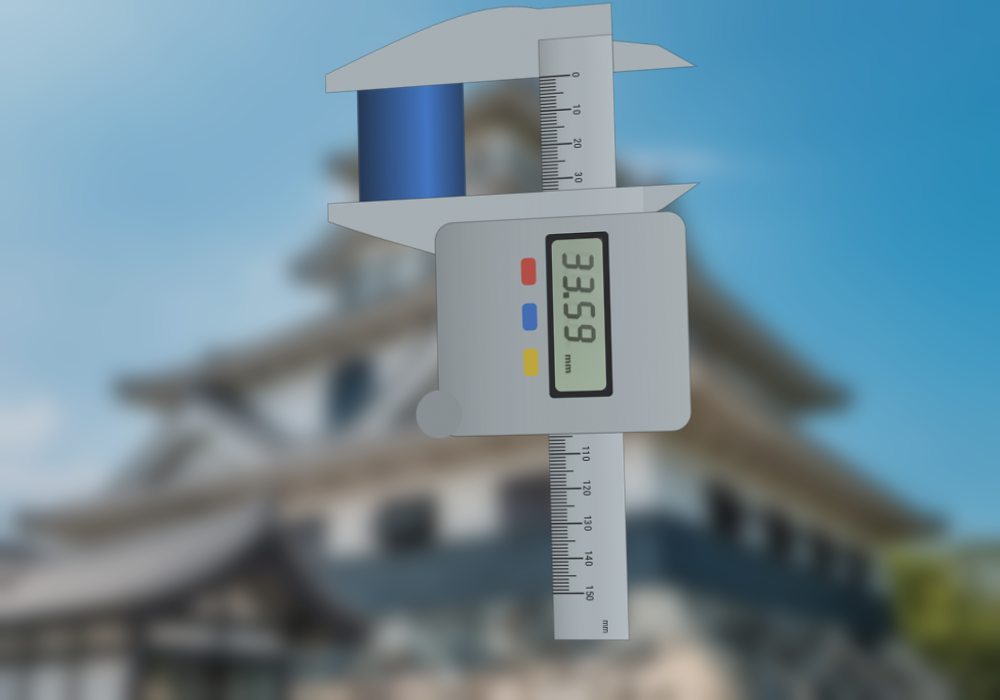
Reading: 33.59; mm
